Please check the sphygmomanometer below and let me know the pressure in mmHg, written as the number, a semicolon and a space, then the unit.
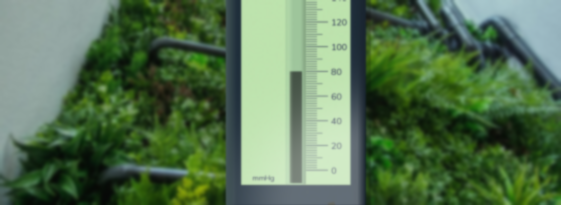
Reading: 80; mmHg
